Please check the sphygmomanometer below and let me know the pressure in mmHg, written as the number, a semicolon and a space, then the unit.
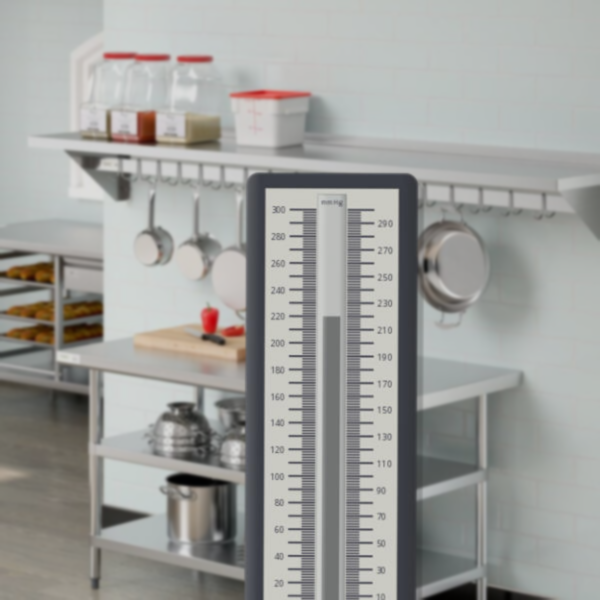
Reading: 220; mmHg
